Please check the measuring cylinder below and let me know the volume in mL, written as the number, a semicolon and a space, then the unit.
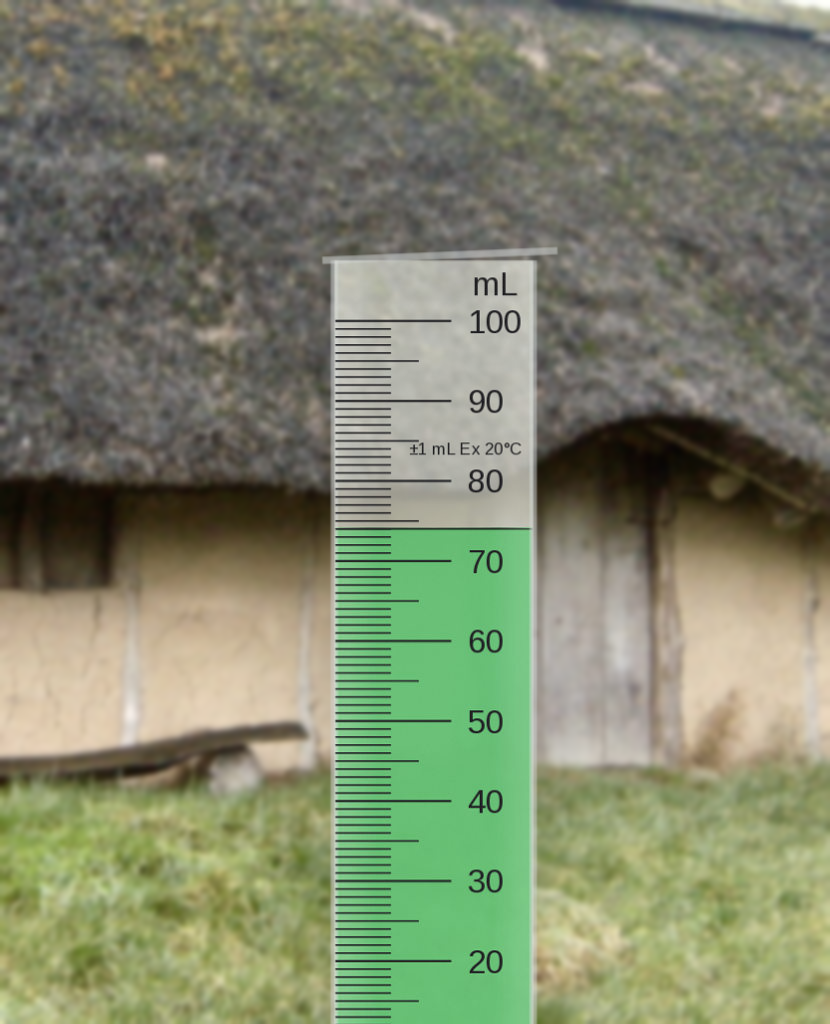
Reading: 74; mL
